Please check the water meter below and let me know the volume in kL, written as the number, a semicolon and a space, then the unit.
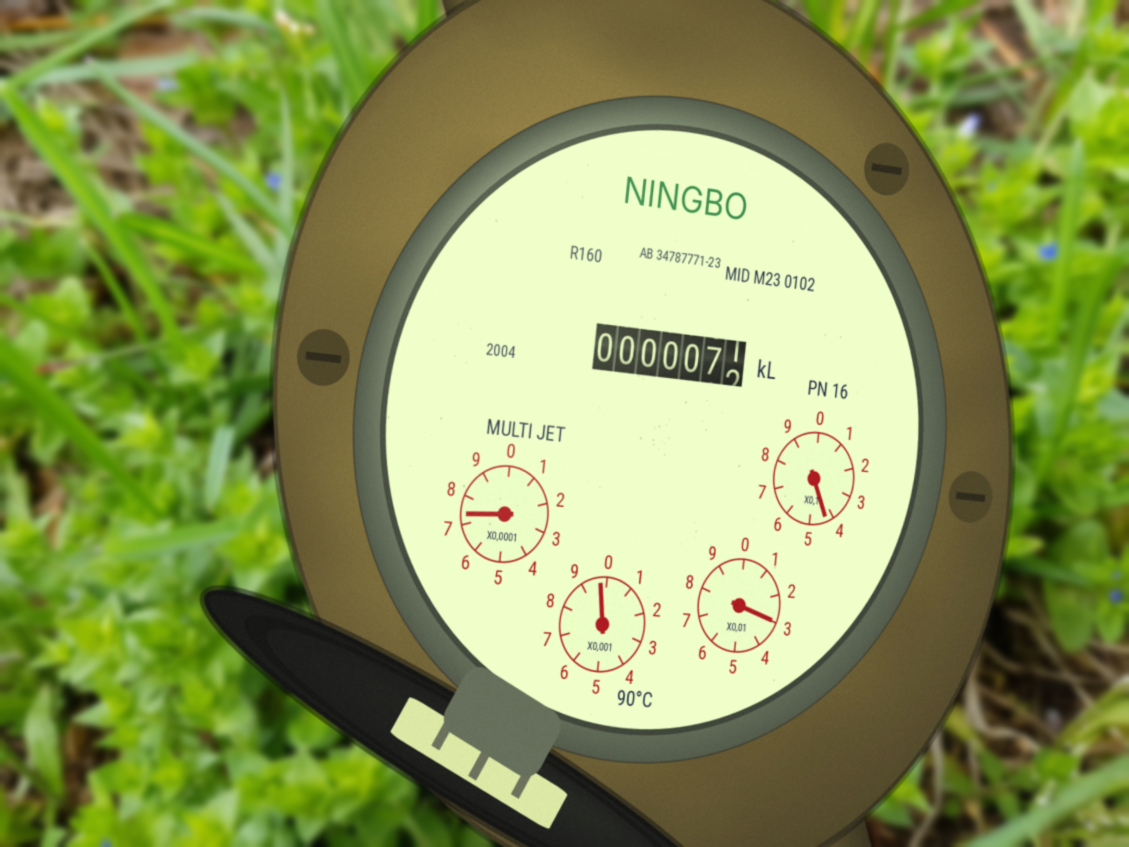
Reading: 71.4297; kL
